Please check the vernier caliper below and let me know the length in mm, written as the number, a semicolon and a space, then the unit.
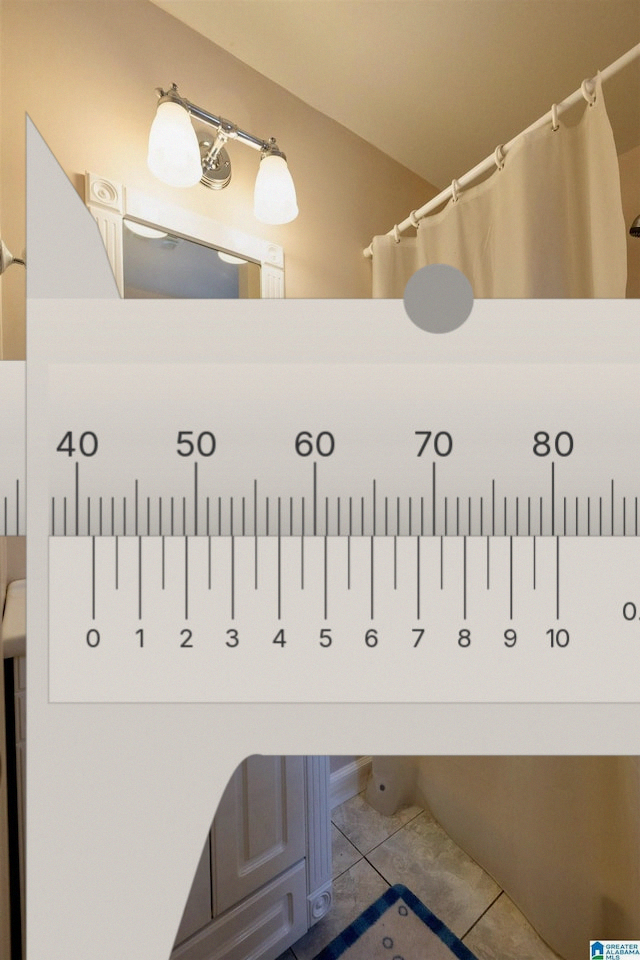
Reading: 41.4; mm
